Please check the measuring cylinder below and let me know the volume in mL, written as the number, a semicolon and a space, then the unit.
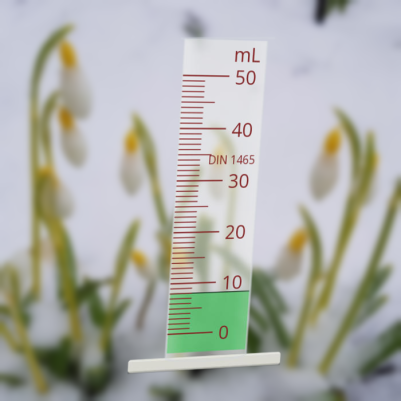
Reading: 8; mL
